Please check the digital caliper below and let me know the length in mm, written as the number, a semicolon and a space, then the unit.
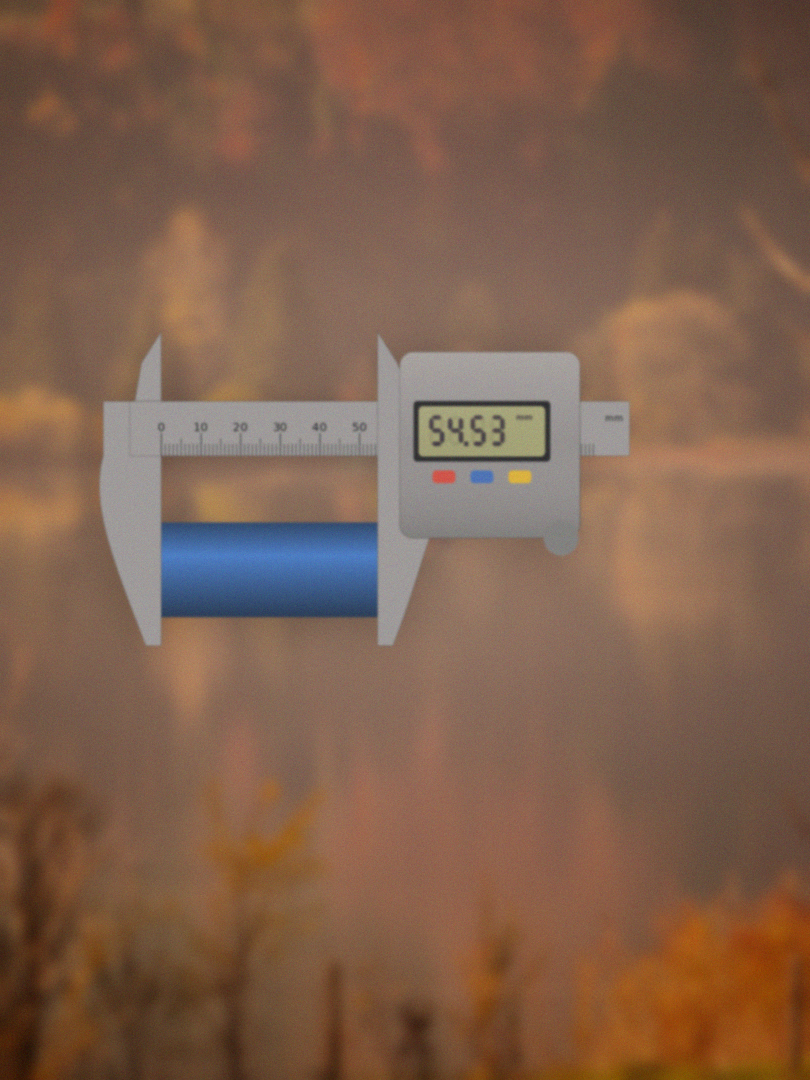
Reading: 54.53; mm
